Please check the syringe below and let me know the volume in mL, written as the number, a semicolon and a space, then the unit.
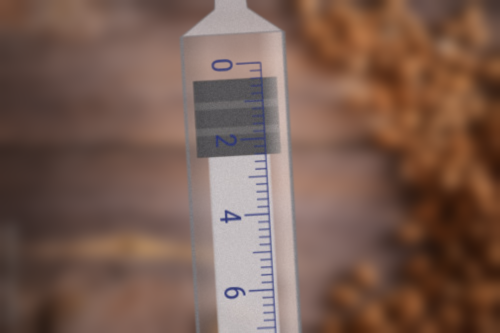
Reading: 0.4; mL
